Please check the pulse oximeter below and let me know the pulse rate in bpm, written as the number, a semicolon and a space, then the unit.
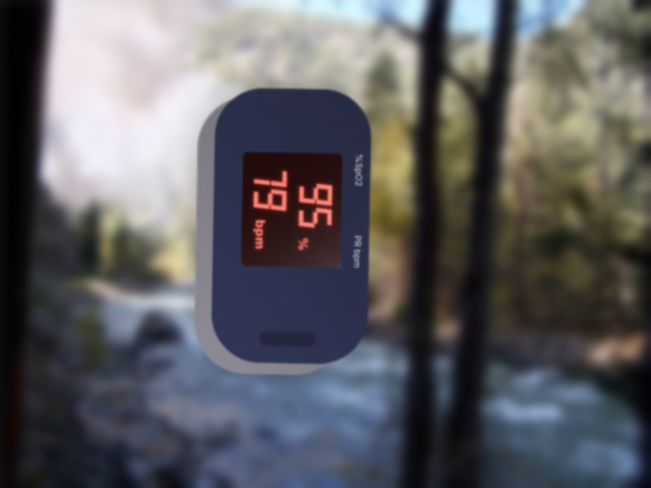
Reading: 79; bpm
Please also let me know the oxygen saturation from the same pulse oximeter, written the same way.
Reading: 95; %
